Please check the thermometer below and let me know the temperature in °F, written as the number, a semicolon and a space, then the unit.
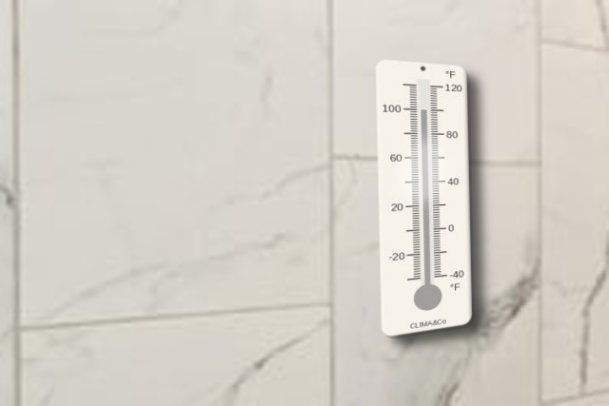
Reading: 100; °F
